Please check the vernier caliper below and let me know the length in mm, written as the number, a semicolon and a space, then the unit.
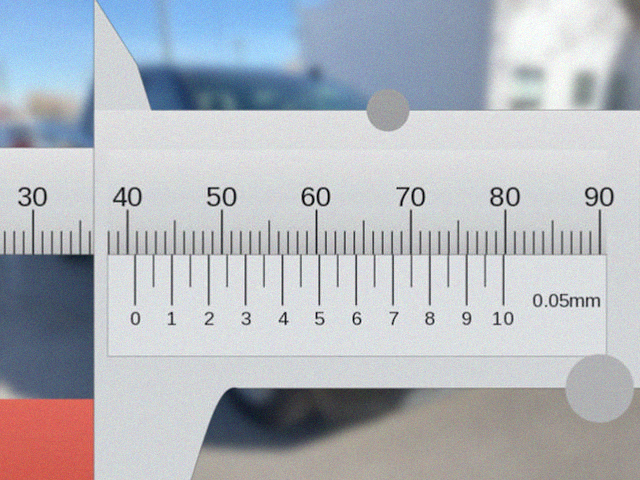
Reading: 40.8; mm
